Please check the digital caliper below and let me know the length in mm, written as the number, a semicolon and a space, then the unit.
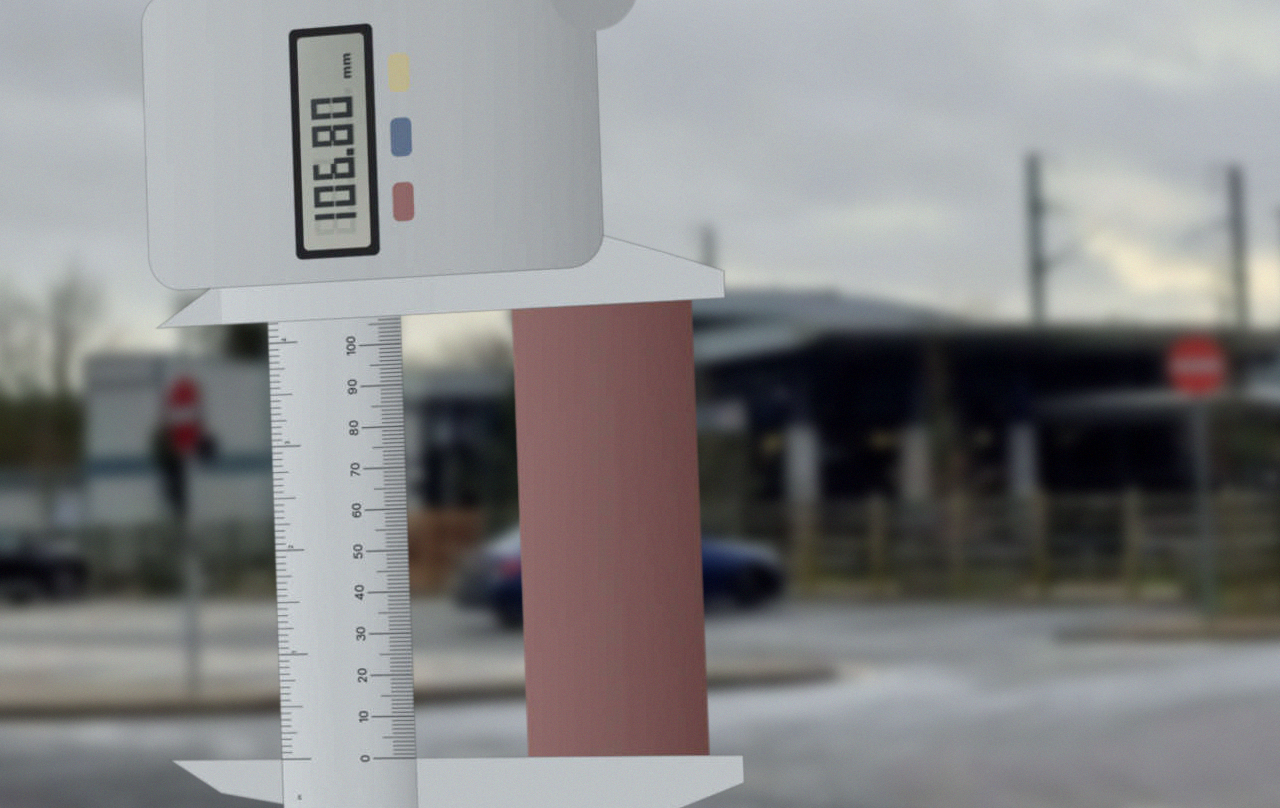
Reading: 106.80; mm
